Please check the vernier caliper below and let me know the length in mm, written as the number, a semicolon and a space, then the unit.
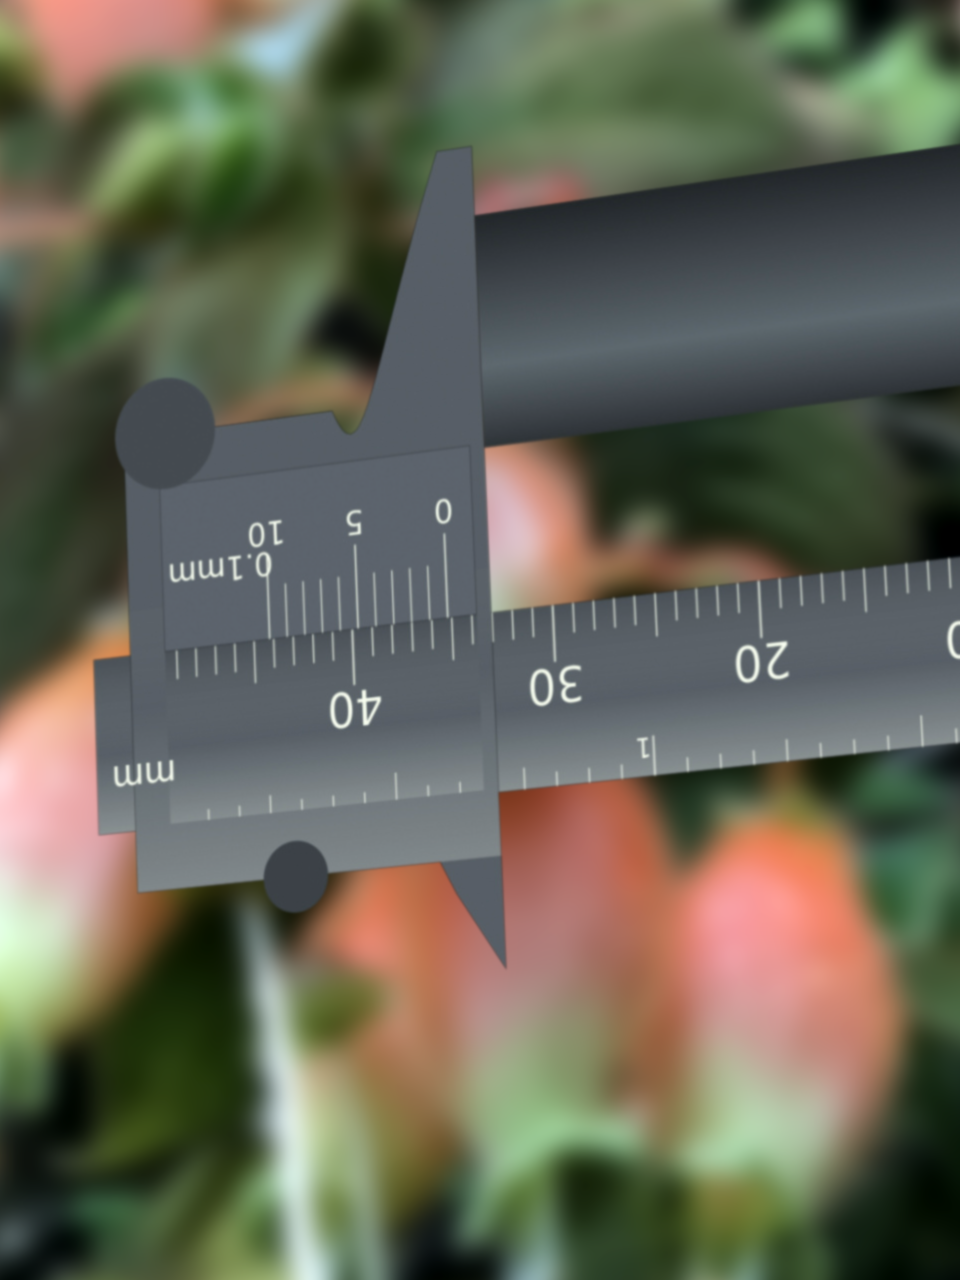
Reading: 35.2; mm
